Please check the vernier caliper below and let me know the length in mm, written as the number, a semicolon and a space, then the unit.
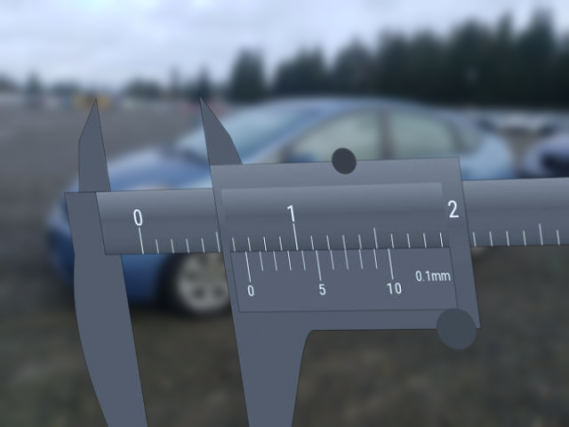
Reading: 6.7; mm
